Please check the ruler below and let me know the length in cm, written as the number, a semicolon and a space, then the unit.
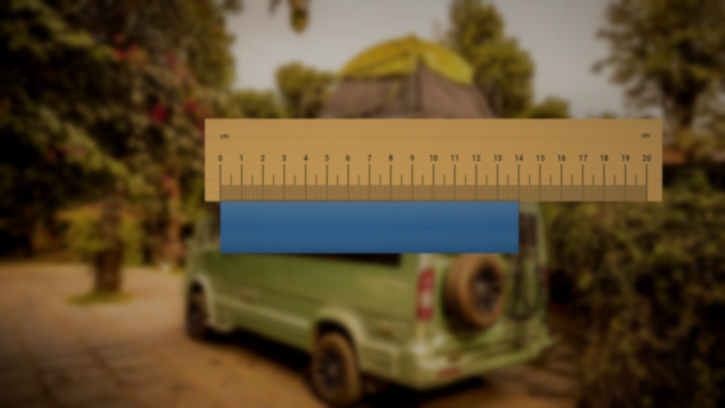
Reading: 14; cm
